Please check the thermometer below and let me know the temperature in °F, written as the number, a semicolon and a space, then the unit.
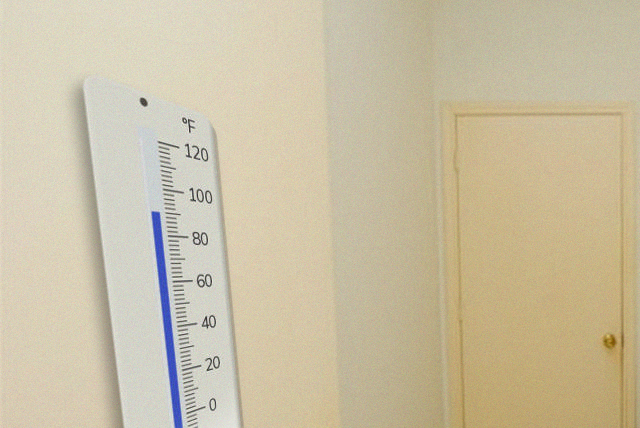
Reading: 90; °F
